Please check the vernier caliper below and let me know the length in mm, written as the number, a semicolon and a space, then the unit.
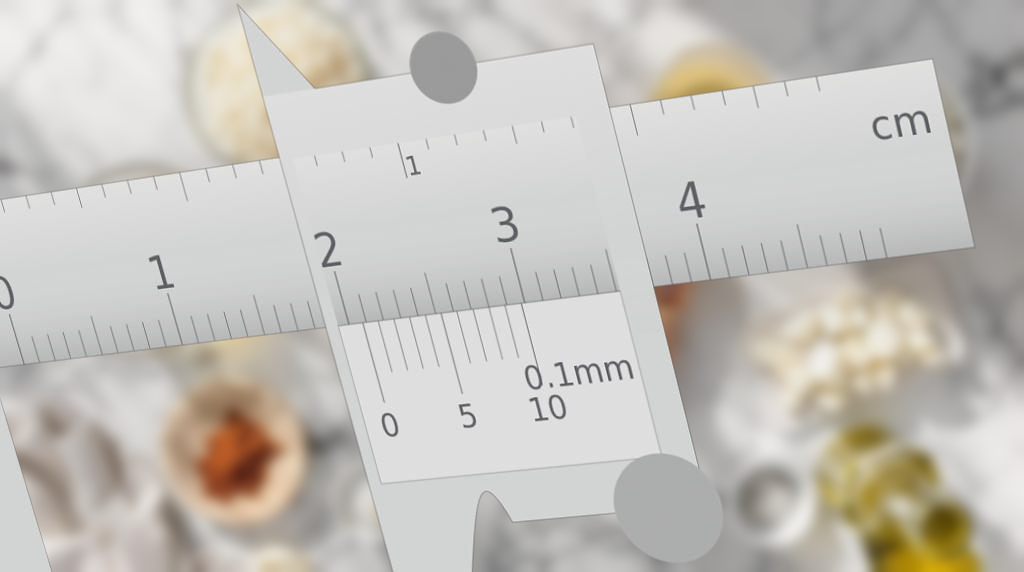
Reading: 20.8; mm
